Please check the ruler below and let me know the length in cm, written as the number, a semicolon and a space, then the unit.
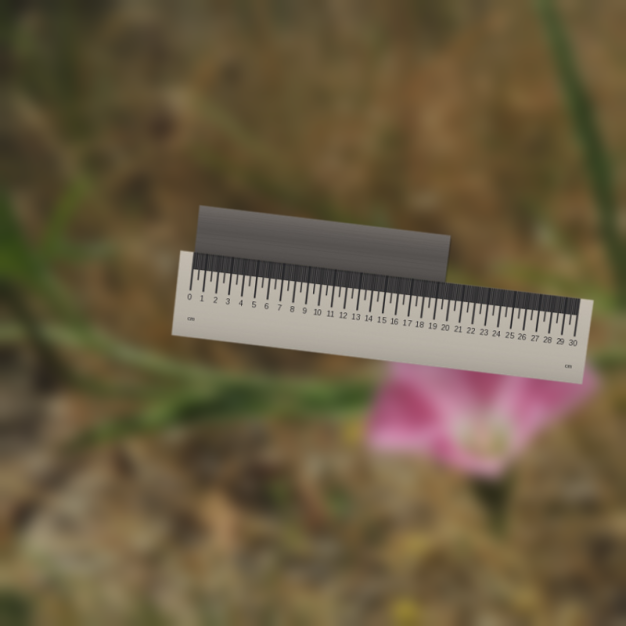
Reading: 19.5; cm
